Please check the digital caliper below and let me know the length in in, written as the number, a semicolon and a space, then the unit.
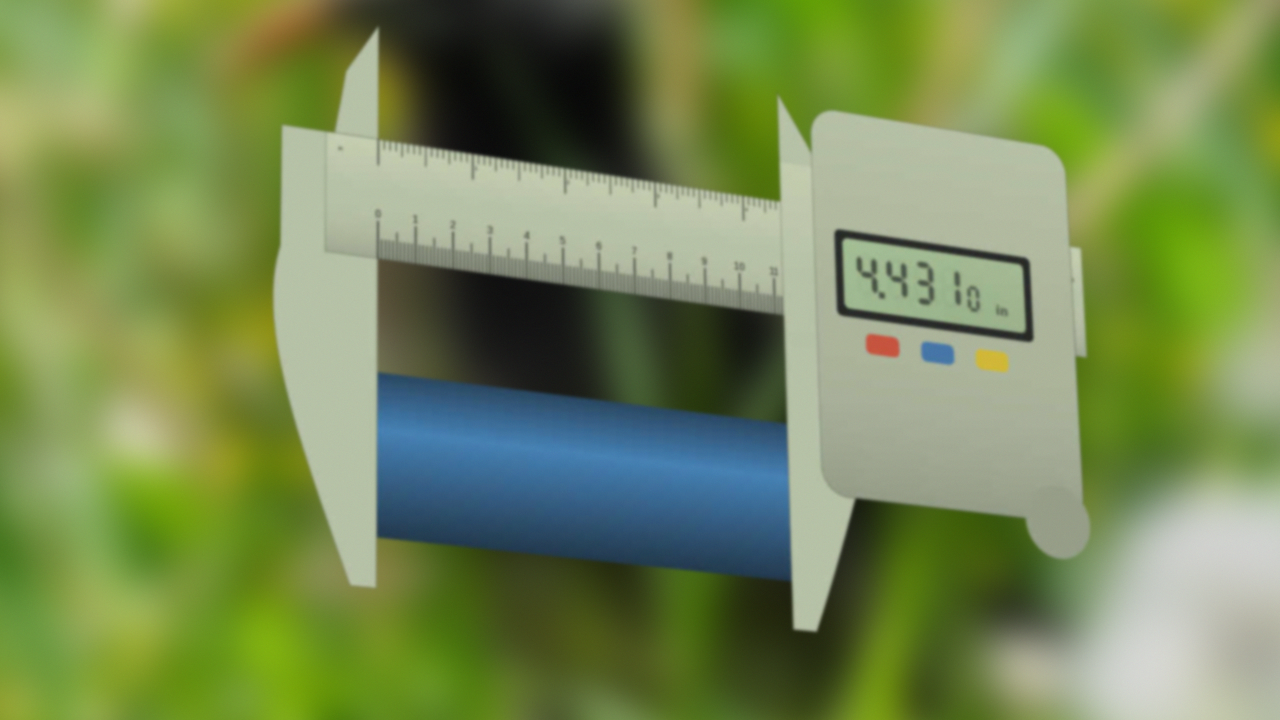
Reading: 4.4310; in
